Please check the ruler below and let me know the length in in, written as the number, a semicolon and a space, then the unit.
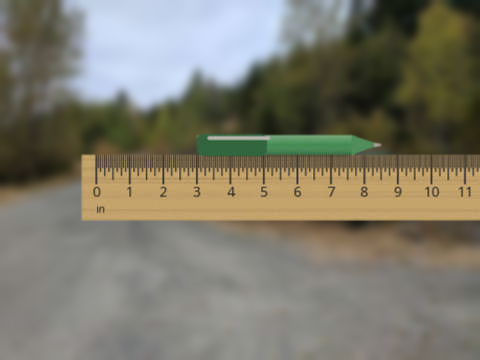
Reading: 5.5; in
